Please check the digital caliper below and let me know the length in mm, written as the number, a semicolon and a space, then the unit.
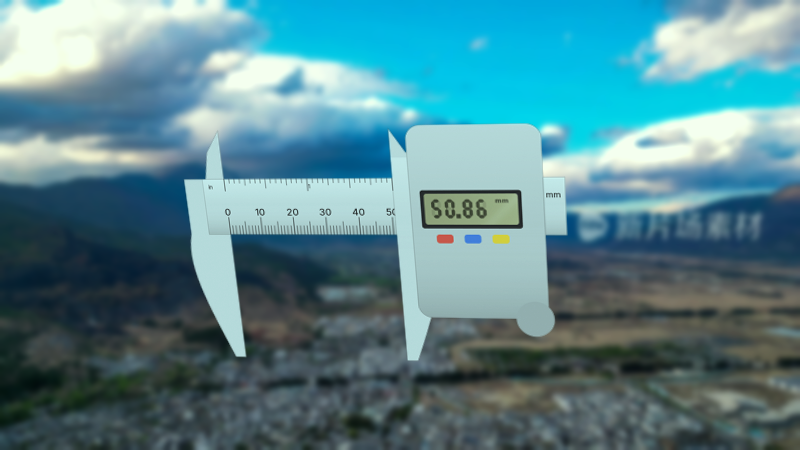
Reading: 50.86; mm
